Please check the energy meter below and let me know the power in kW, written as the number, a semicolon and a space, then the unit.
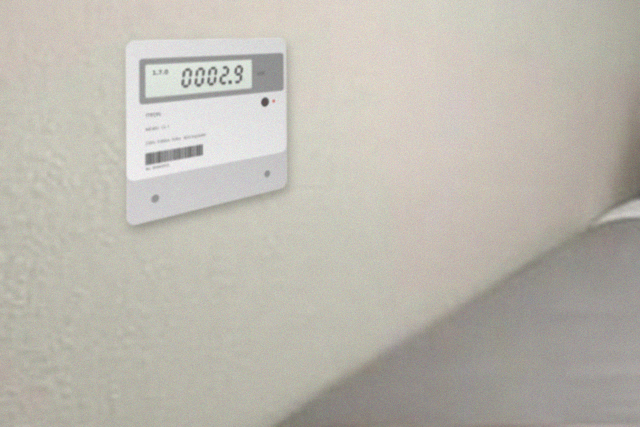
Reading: 2.9; kW
